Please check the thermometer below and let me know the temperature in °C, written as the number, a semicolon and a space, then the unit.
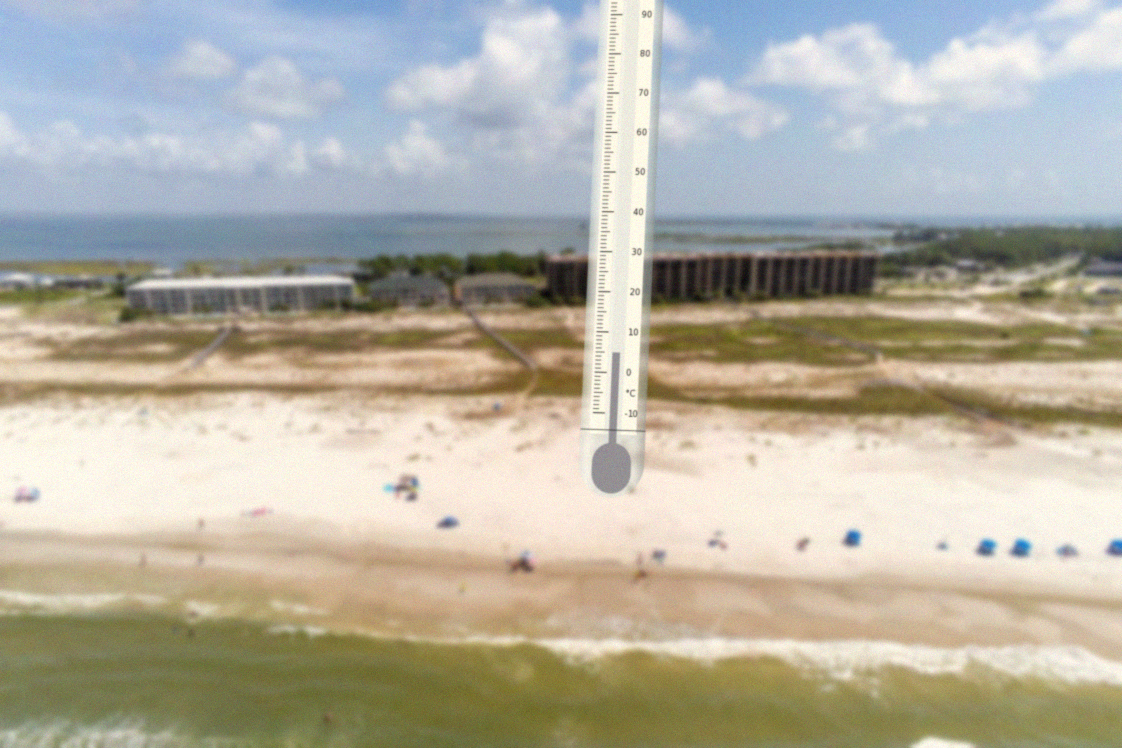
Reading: 5; °C
